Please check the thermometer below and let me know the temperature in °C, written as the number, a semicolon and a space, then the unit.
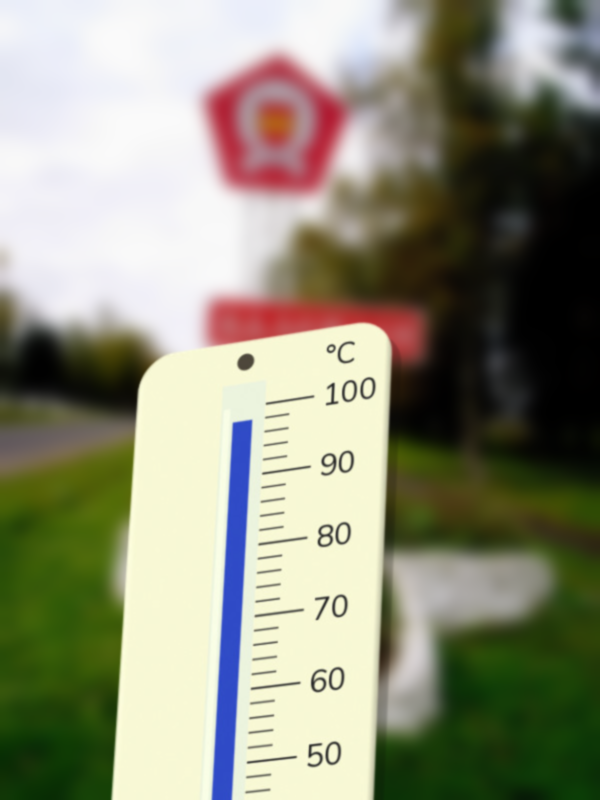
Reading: 98; °C
